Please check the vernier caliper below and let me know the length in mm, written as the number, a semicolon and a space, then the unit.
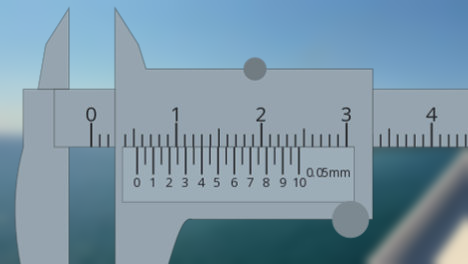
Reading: 5.4; mm
